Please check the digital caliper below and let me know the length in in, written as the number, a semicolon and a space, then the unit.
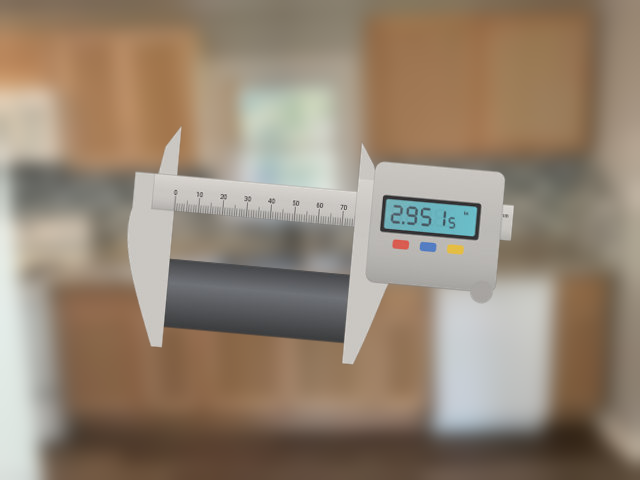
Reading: 2.9515; in
